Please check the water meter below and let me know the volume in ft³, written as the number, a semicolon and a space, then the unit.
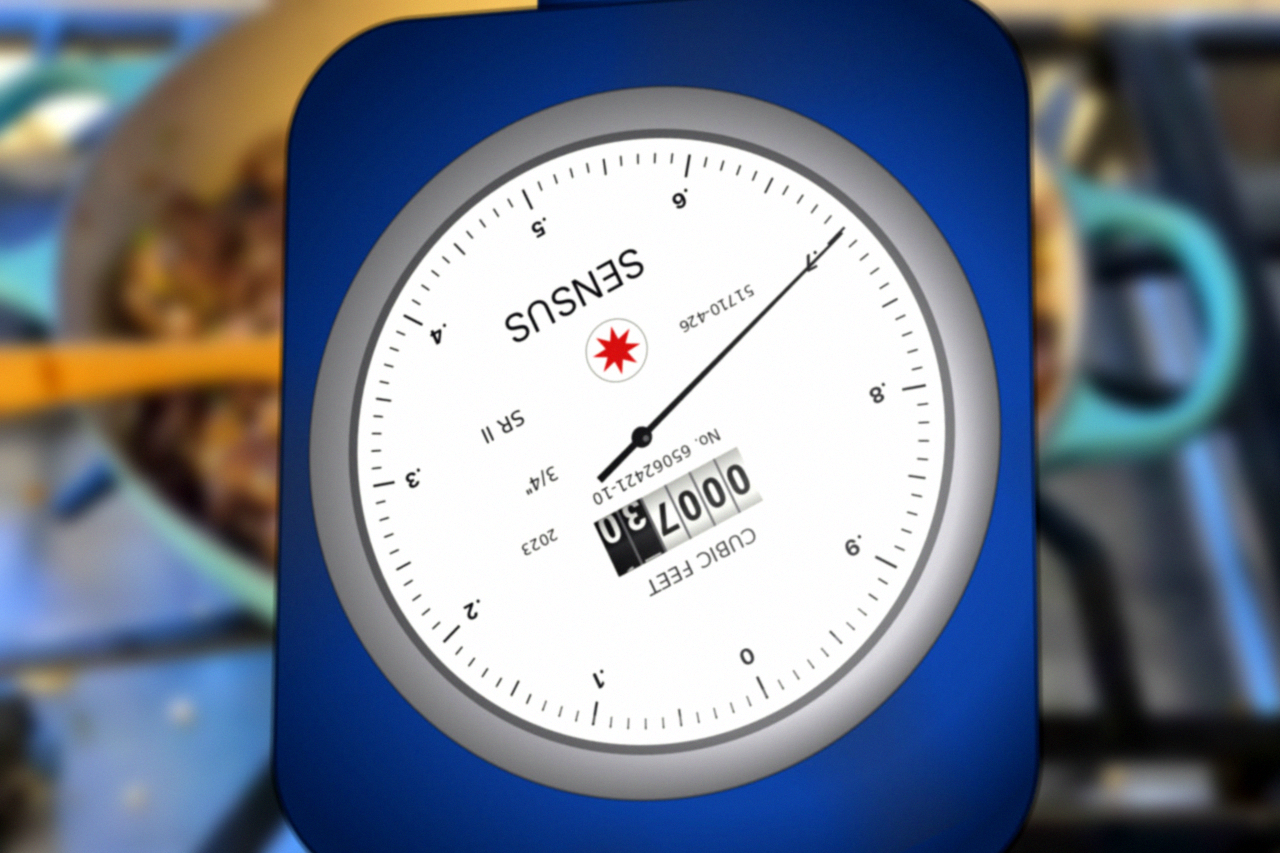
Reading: 729.70; ft³
